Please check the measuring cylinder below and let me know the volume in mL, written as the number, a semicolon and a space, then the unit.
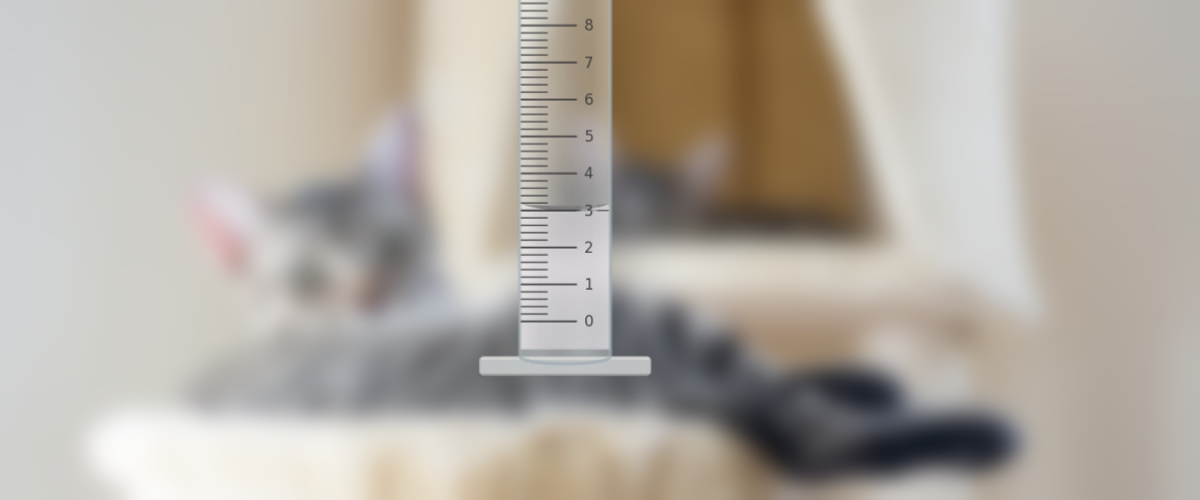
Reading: 3; mL
